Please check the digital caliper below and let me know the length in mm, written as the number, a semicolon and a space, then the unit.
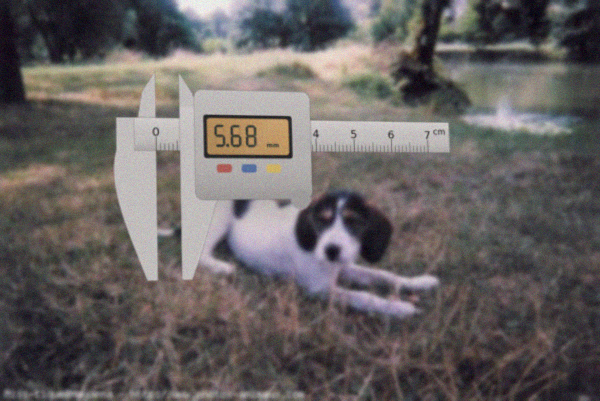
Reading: 5.68; mm
